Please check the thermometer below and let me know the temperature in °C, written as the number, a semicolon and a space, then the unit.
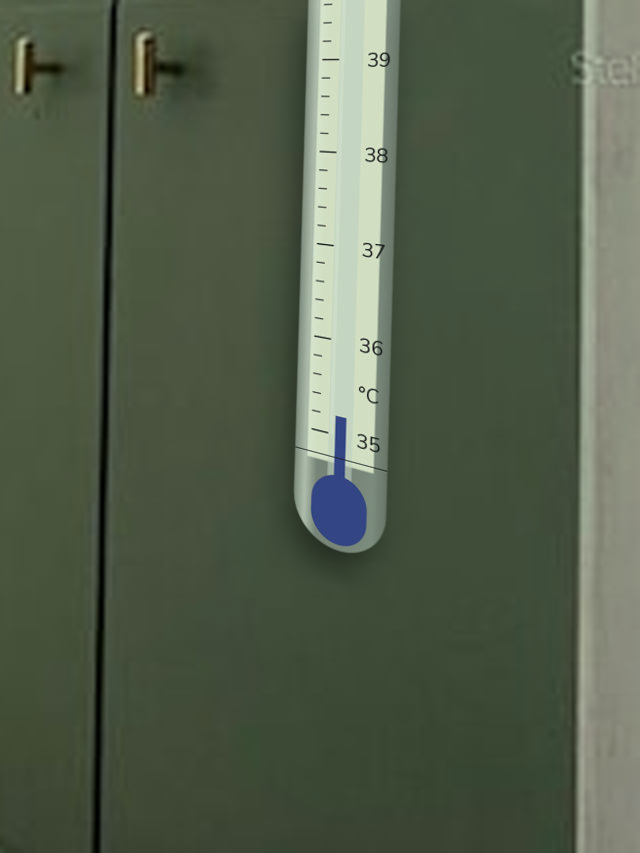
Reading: 35.2; °C
